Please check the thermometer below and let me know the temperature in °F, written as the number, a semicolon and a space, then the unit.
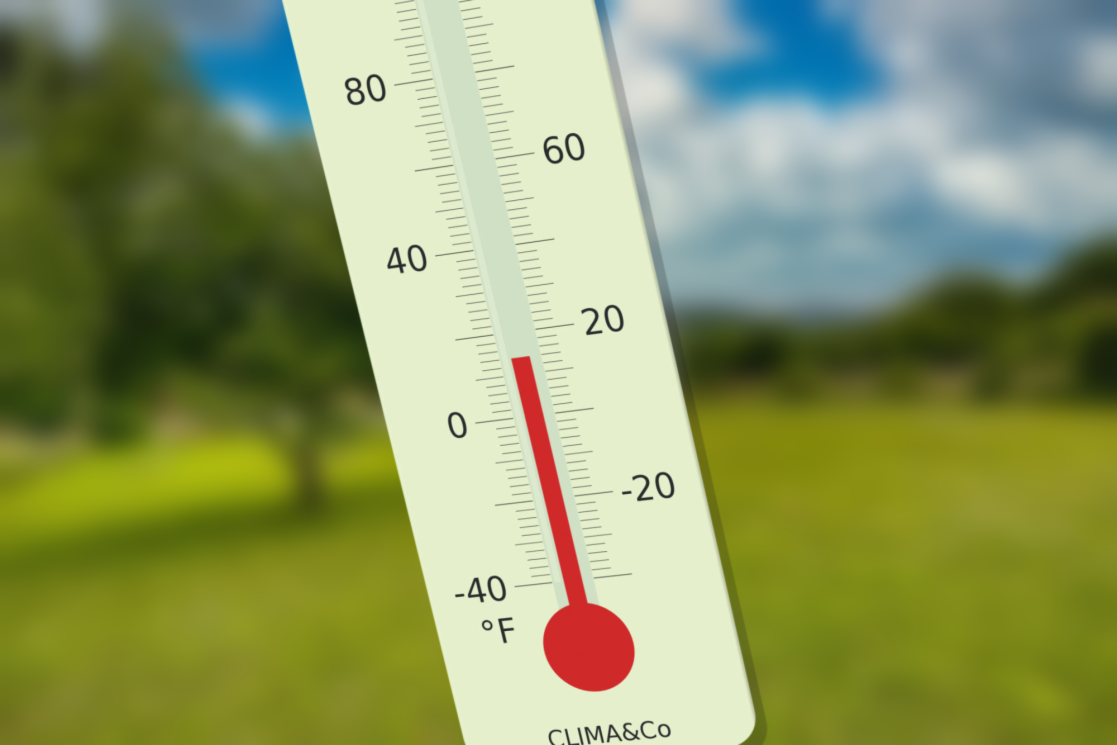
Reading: 14; °F
